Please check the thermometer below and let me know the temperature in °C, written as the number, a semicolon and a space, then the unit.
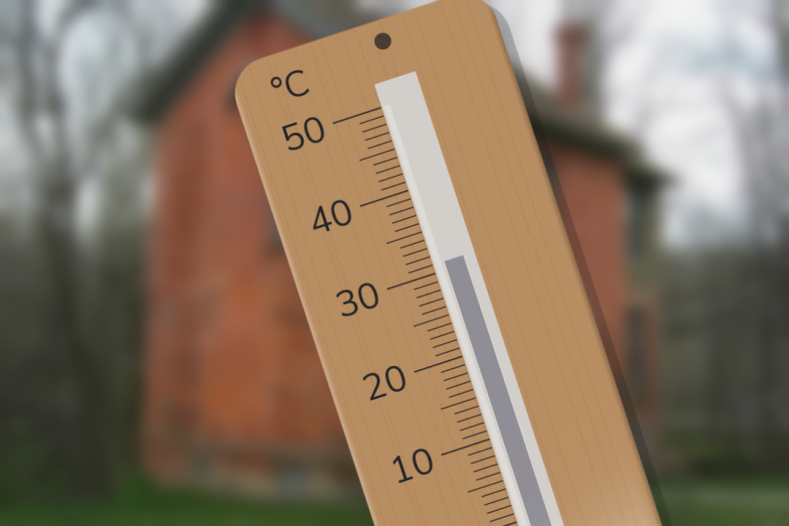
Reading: 31; °C
